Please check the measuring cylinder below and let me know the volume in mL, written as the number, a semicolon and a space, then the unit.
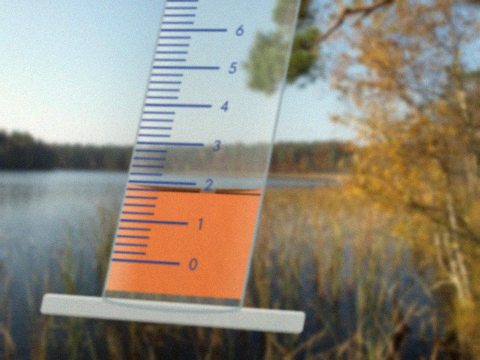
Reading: 1.8; mL
